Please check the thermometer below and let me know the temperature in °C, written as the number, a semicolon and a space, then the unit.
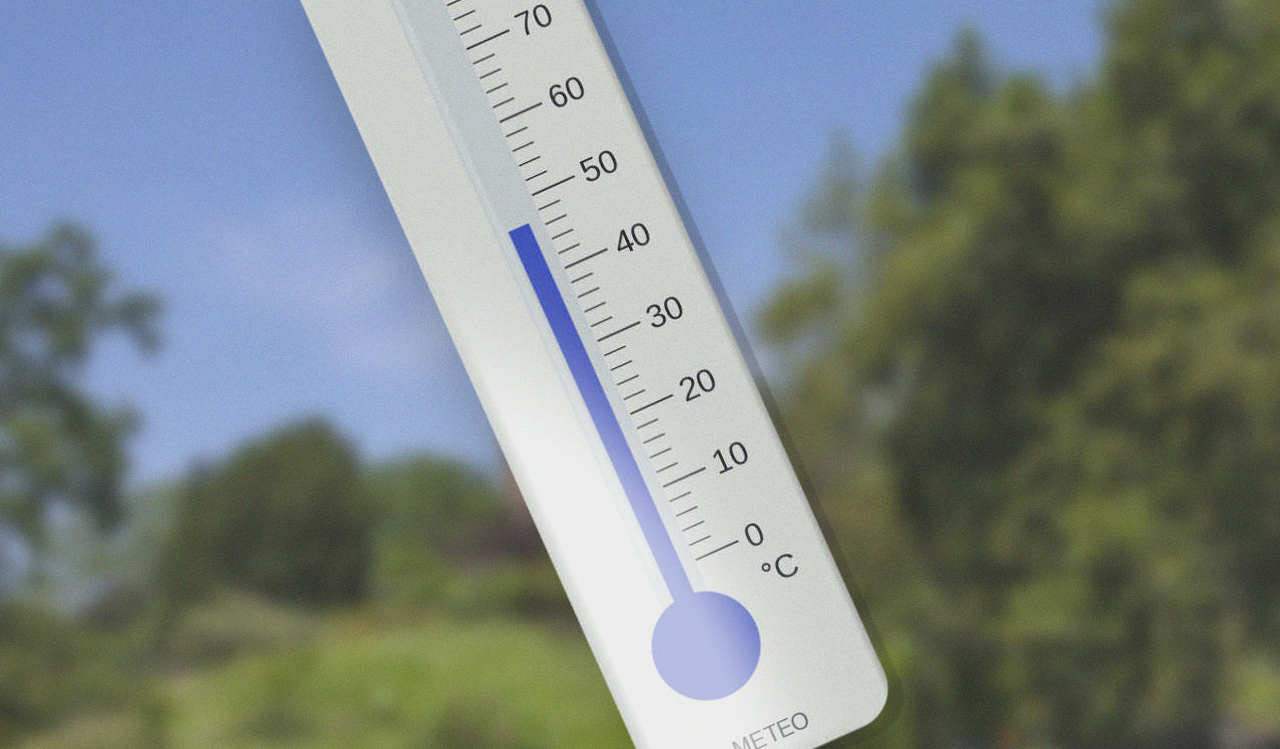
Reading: 47; °C
